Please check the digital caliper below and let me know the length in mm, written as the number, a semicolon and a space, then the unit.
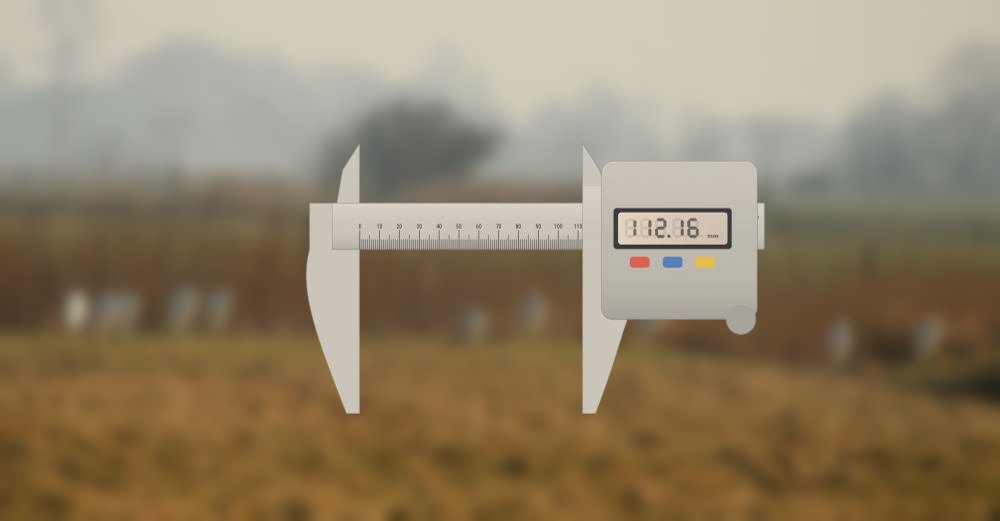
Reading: 112.16; mm
